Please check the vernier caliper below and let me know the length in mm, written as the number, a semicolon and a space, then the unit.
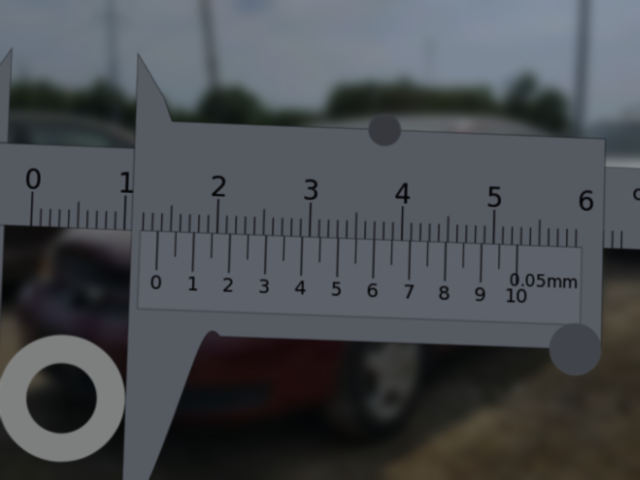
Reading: 13.6; mm
